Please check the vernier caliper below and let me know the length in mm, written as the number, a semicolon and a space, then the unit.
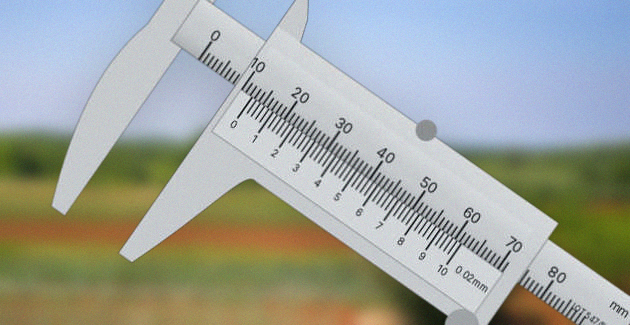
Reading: 12.5; mm
